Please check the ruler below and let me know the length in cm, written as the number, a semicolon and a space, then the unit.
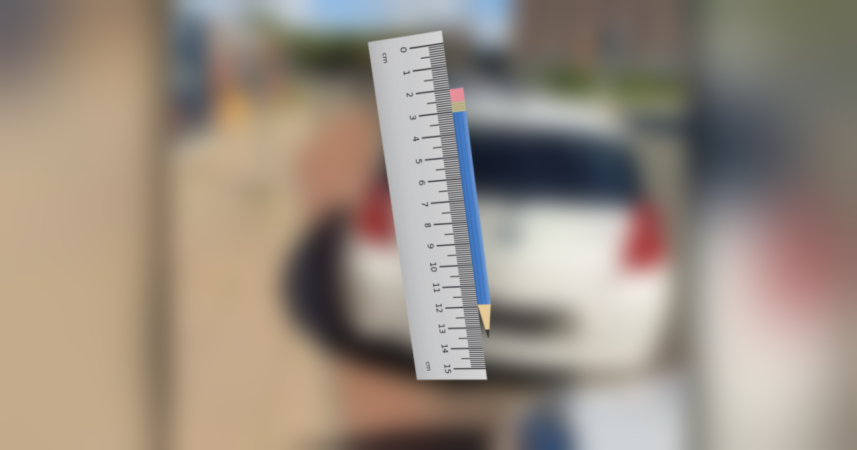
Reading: 11.5; cm
